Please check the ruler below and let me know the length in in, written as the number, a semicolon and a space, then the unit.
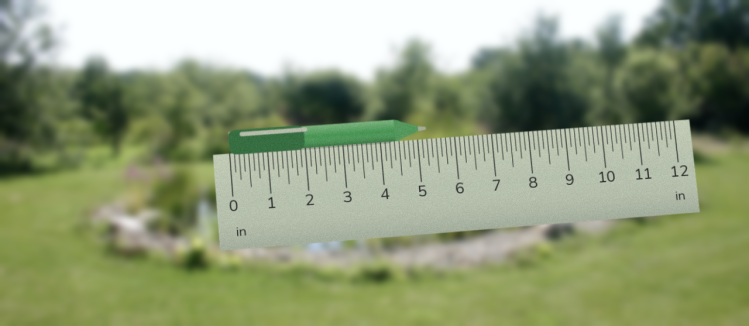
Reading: 5.25; in
